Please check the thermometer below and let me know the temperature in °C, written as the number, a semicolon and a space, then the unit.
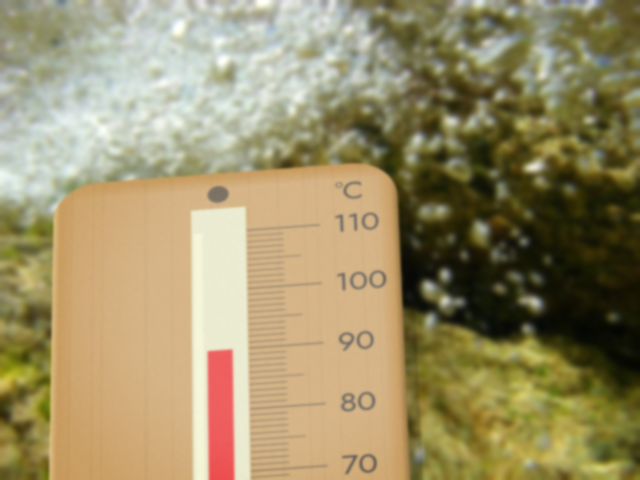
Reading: 90; °C
